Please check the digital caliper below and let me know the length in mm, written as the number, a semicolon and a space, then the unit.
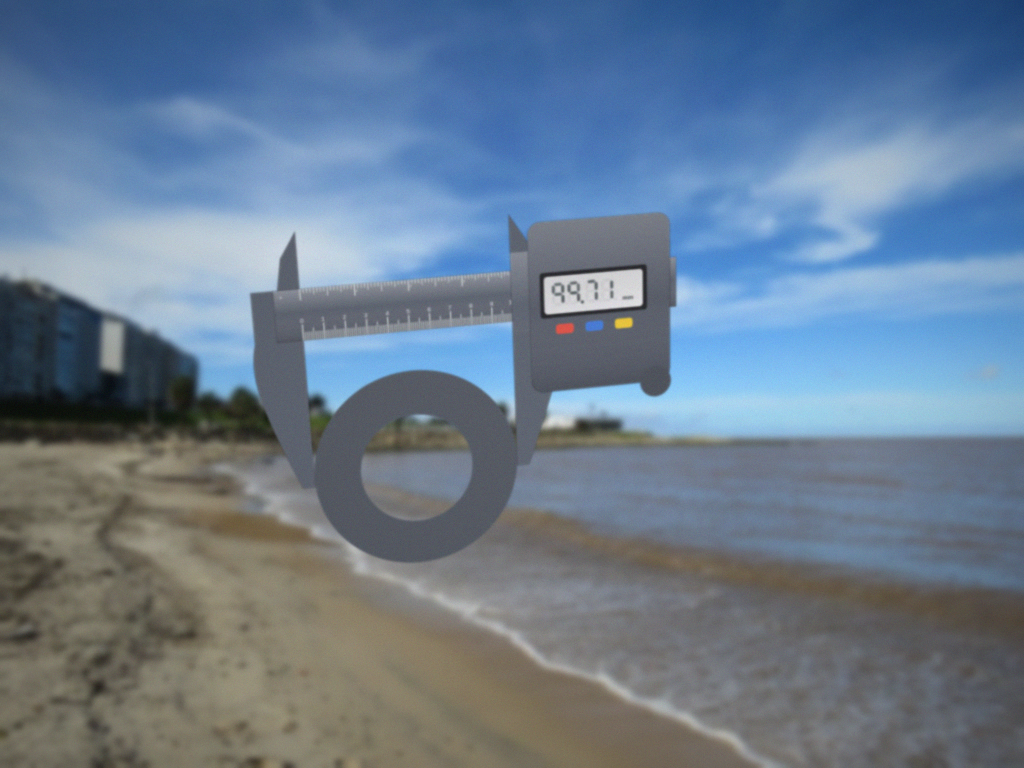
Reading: 99.71; mm
